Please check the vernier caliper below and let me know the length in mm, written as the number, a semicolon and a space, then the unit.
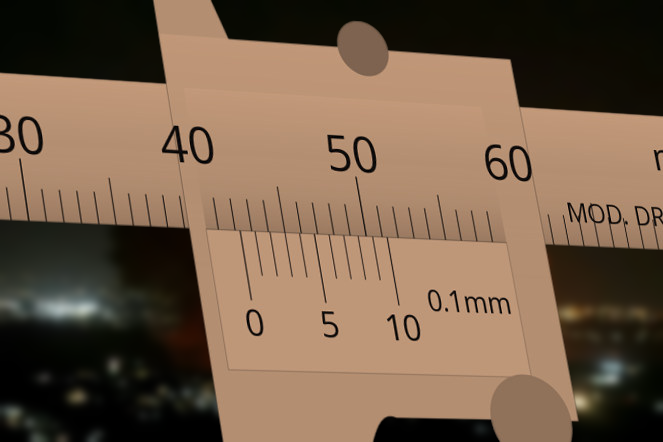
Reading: 42.3; mm
